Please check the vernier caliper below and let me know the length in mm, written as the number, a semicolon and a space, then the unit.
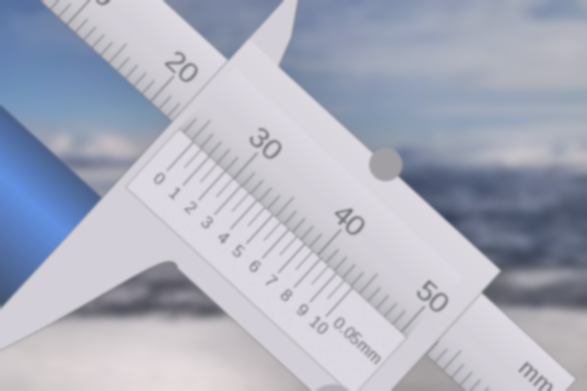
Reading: 25.2; mm
